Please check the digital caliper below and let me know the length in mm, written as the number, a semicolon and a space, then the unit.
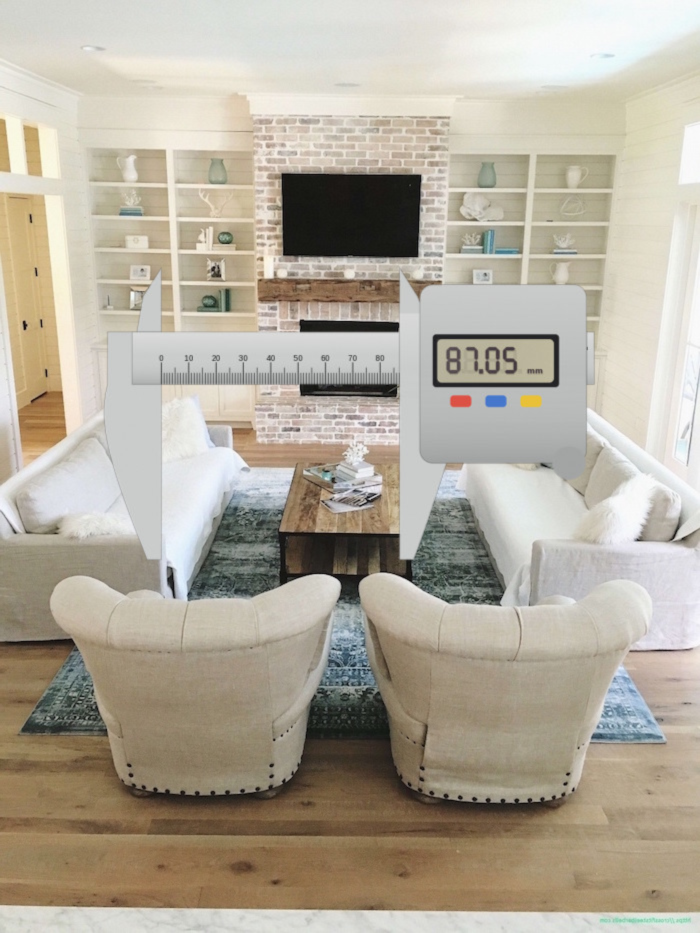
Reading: 87.05; mm
